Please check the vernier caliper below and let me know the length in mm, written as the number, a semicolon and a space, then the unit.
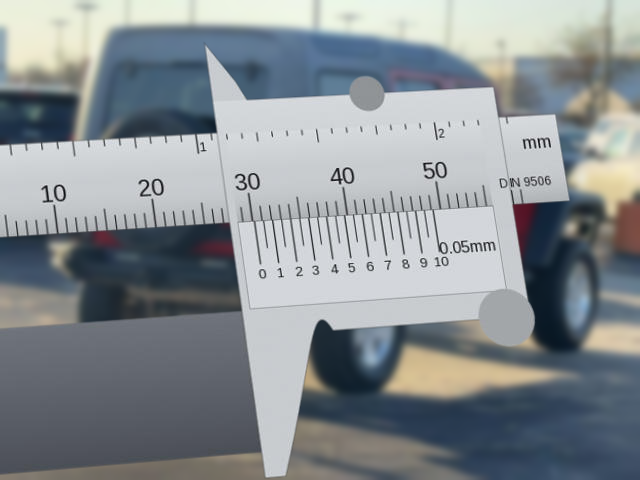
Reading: 30.2; mm
